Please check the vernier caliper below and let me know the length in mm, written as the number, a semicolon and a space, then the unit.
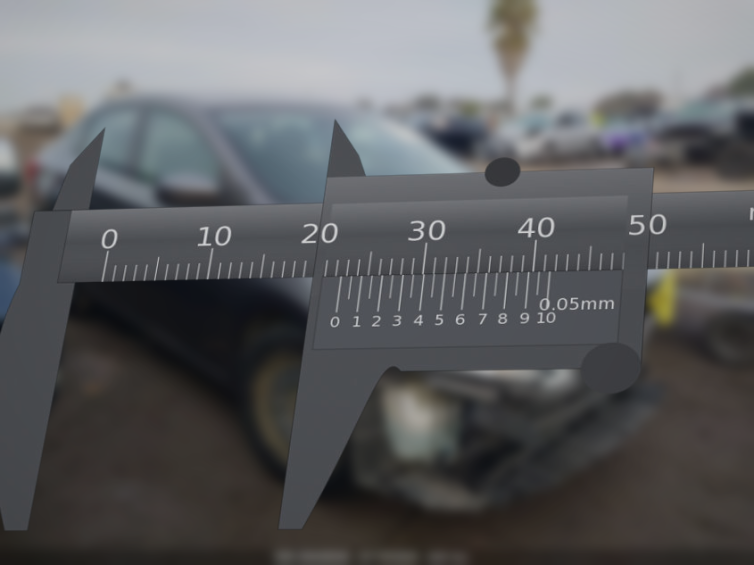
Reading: 22.5; mm
